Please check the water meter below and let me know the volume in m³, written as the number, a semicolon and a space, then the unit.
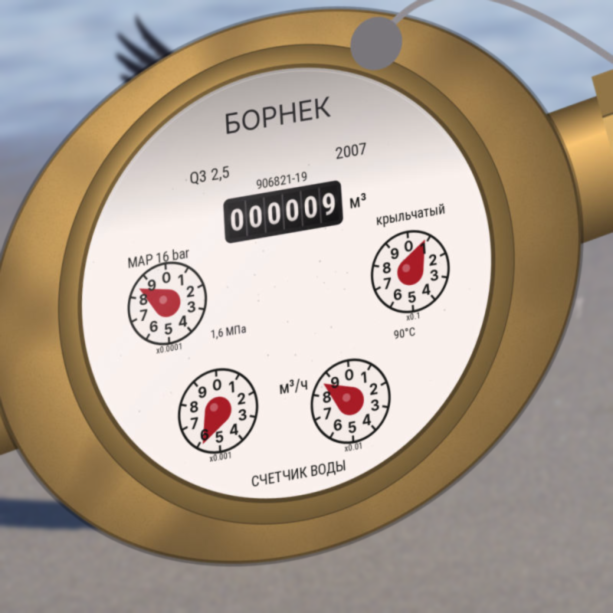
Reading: 9.0858; m³
